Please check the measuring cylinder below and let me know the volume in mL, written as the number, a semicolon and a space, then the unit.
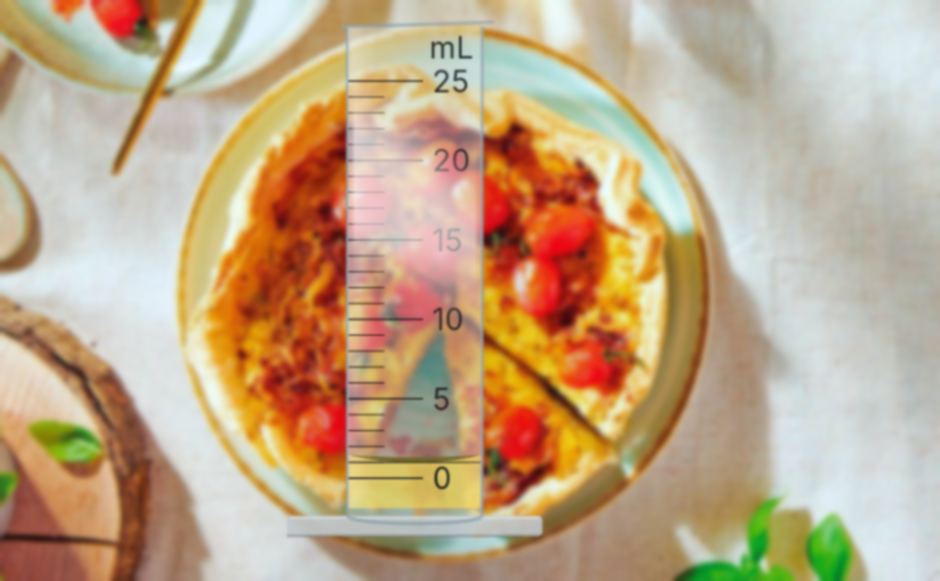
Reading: 1; mL
